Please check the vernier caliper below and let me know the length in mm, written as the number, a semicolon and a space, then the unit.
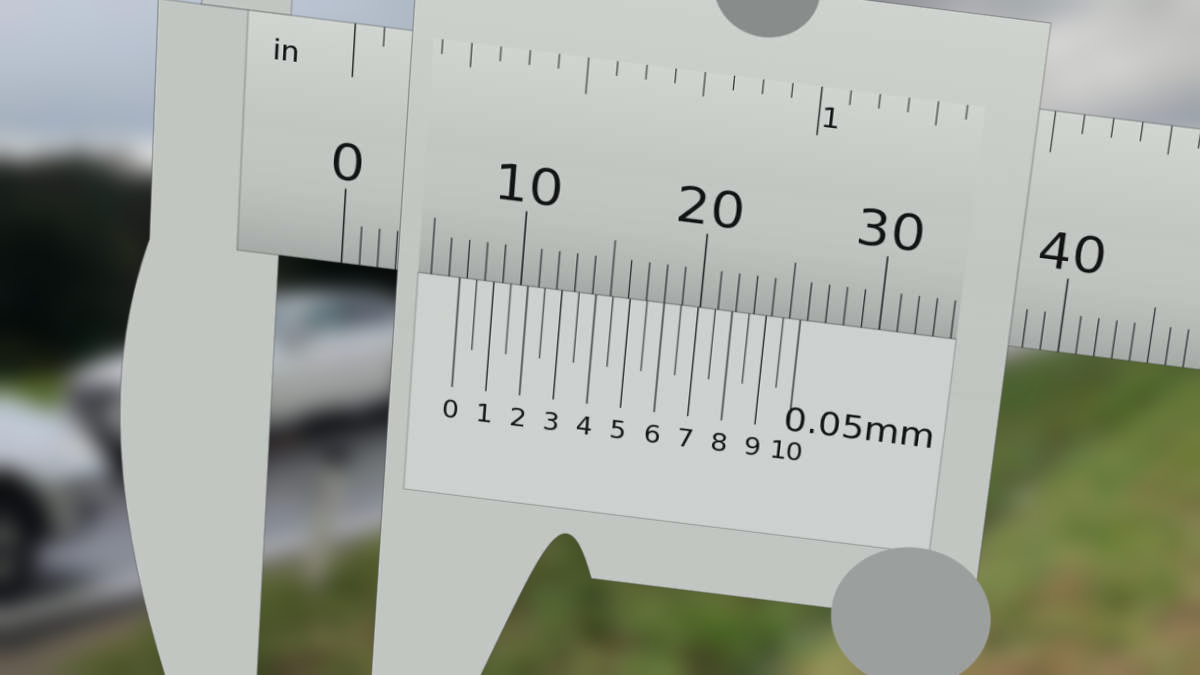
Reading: 6.6; mm
